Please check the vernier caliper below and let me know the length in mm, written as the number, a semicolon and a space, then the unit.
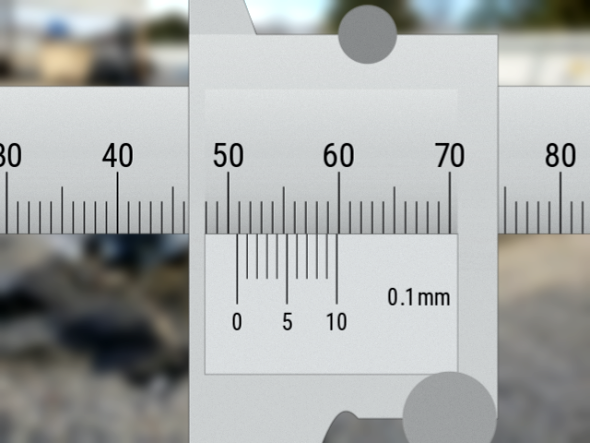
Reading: 50.8; mm
